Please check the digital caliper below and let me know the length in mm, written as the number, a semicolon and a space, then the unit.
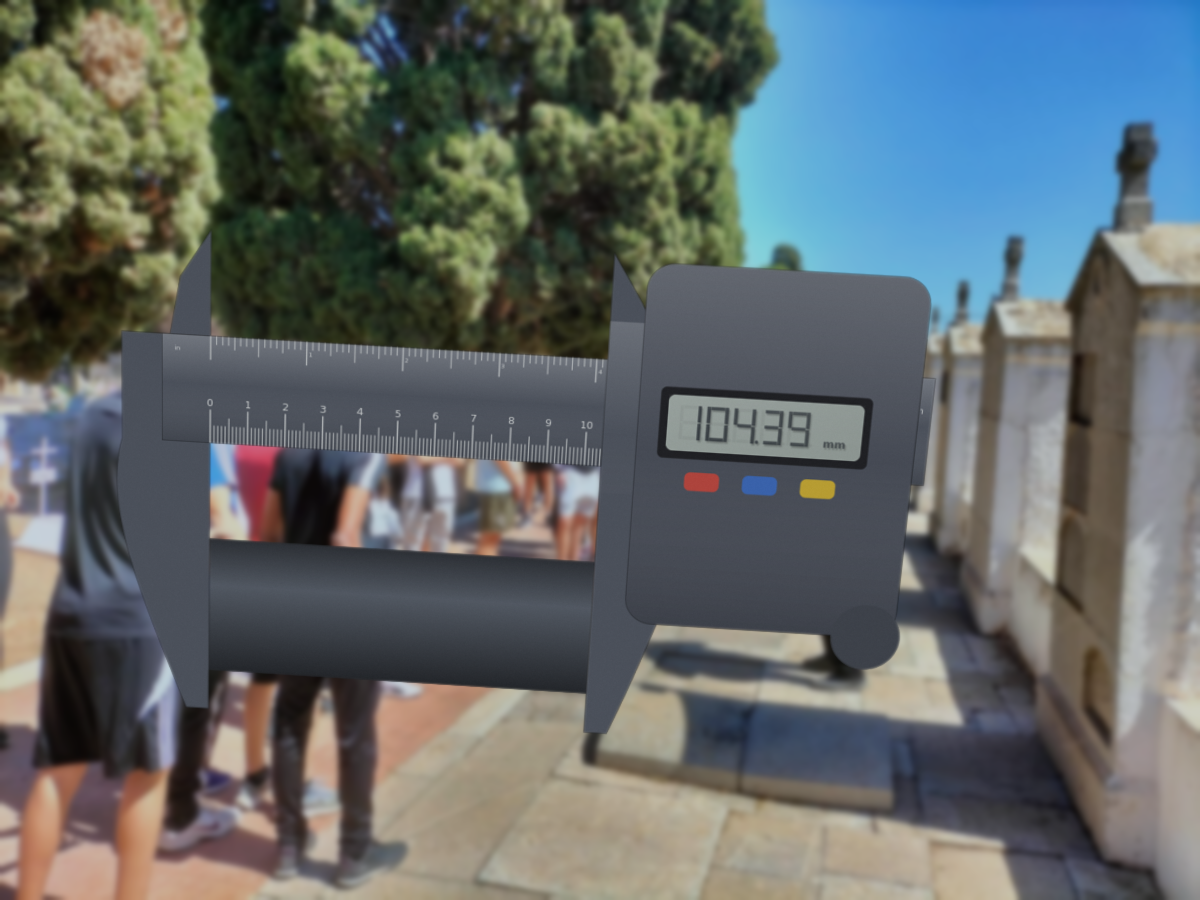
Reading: 104.39; mm
